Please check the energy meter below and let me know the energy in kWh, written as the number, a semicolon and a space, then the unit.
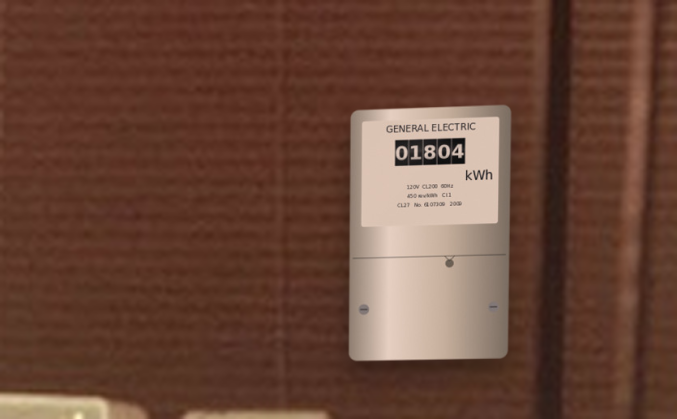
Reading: 1804; kWh
